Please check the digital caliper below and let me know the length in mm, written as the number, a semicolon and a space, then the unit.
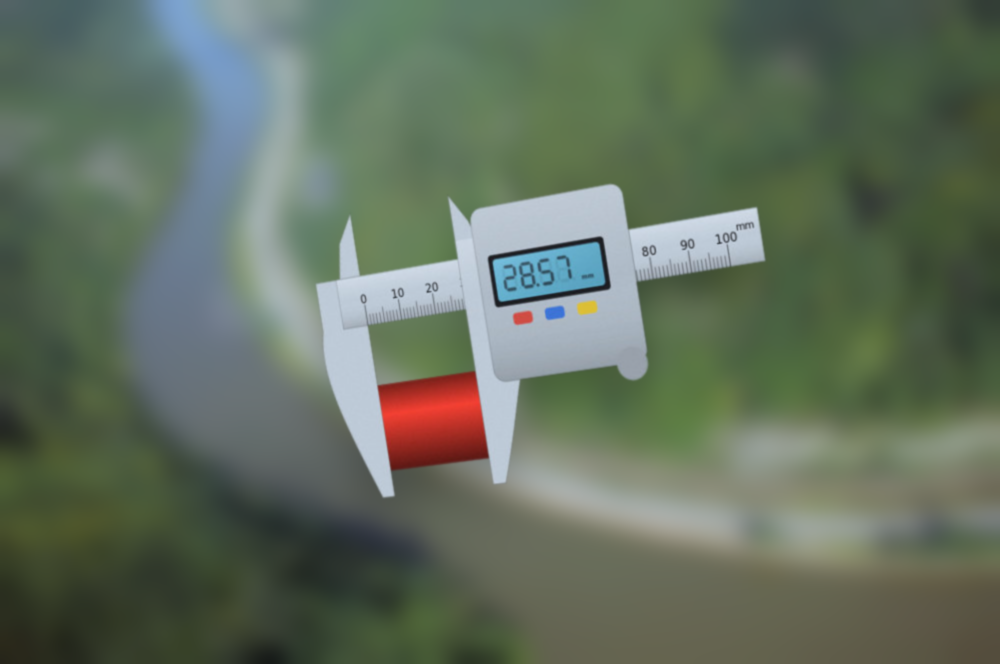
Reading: 28.57; mm
